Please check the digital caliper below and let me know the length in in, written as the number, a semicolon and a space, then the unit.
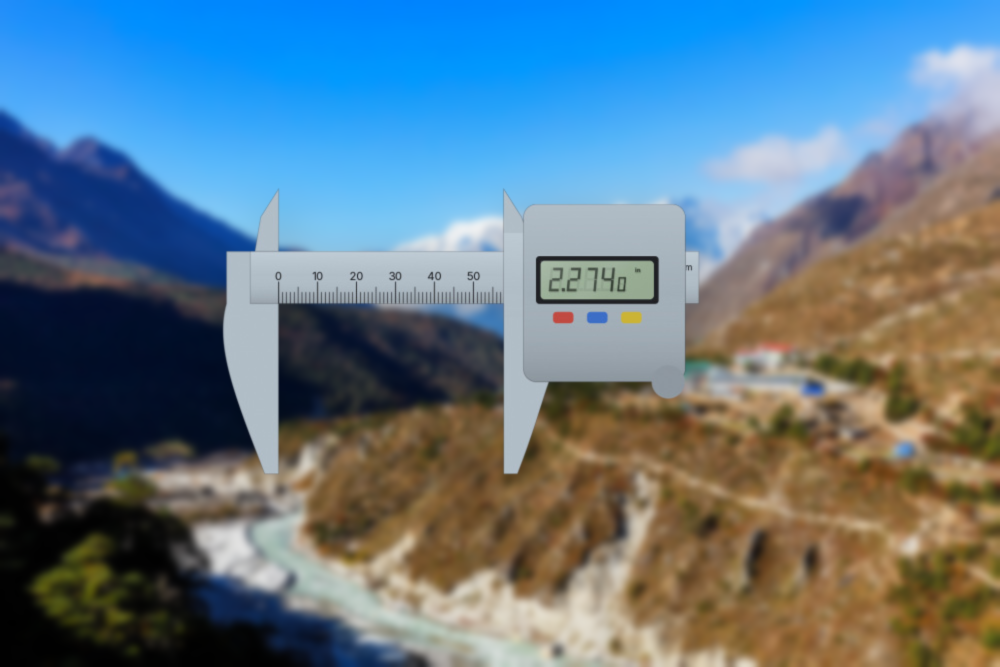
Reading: 2.2740; in
